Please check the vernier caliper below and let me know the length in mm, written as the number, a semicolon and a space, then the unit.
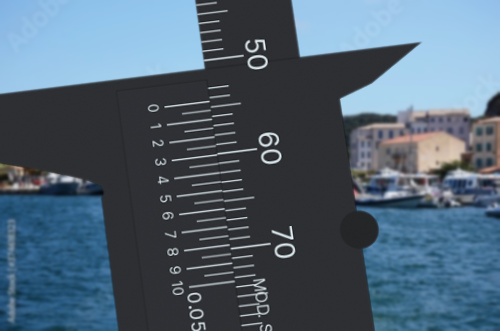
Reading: 54.4; mm
